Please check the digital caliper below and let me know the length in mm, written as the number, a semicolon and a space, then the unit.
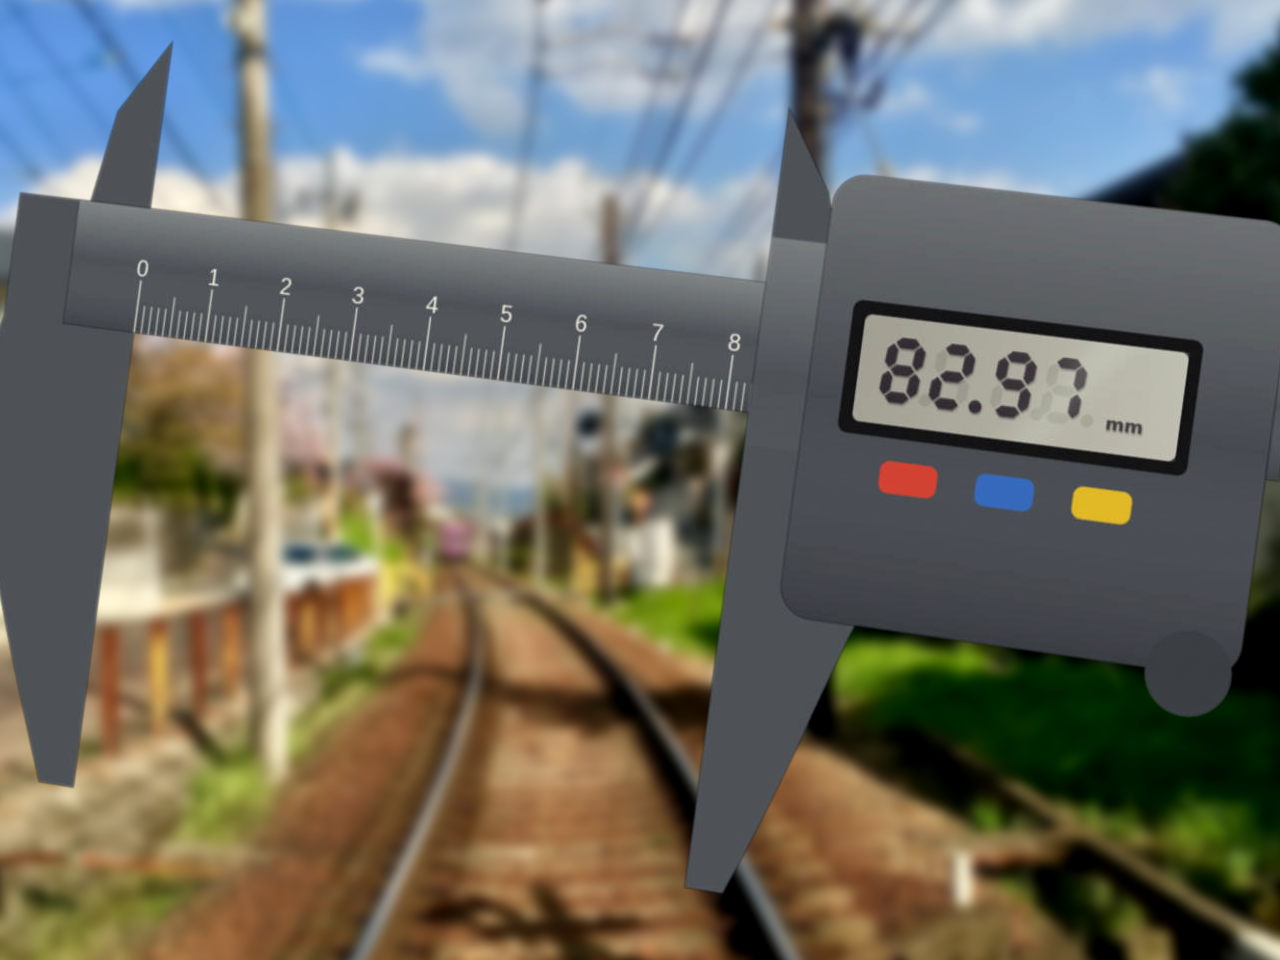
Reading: 82.97; mm
